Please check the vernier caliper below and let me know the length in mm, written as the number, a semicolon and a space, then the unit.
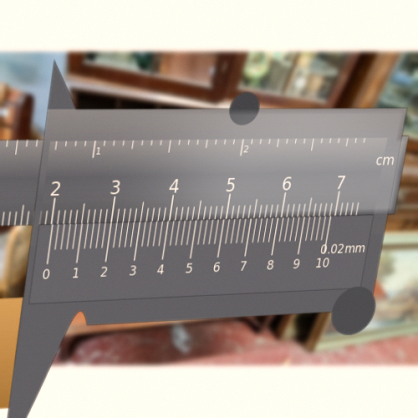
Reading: 20.2; mm
